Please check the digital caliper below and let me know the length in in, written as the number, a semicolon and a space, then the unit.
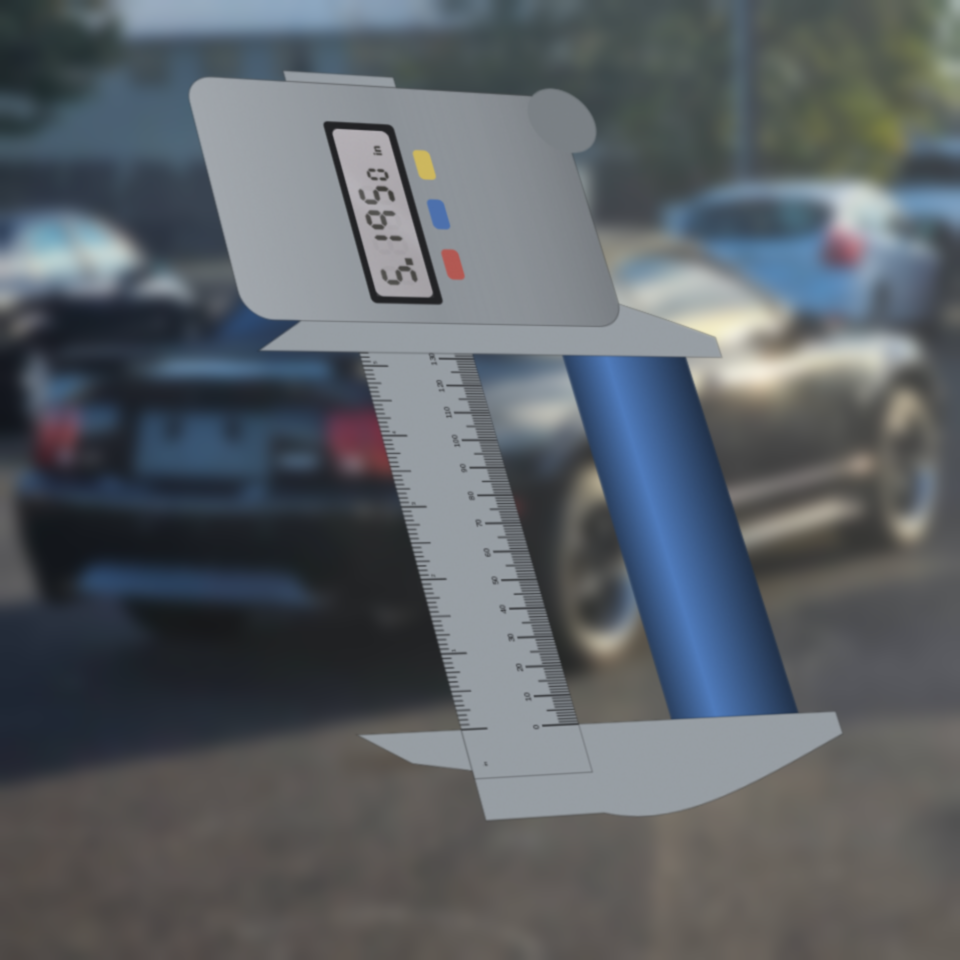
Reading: 5.1950; in
